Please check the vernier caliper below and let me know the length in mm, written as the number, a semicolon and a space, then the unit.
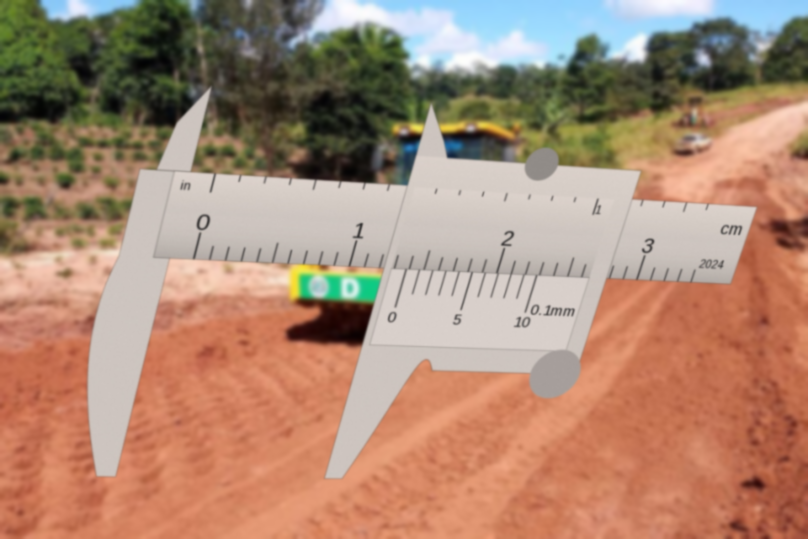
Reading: 13.8; mm
